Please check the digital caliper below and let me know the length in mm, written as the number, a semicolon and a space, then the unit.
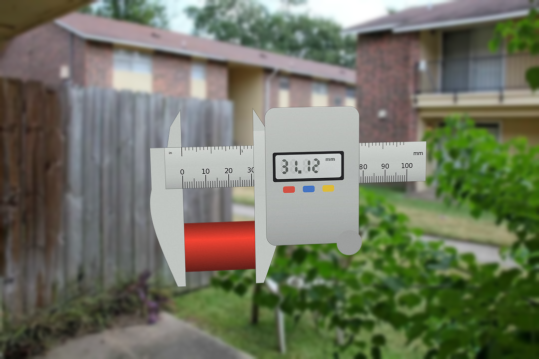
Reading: 31.12; mm
